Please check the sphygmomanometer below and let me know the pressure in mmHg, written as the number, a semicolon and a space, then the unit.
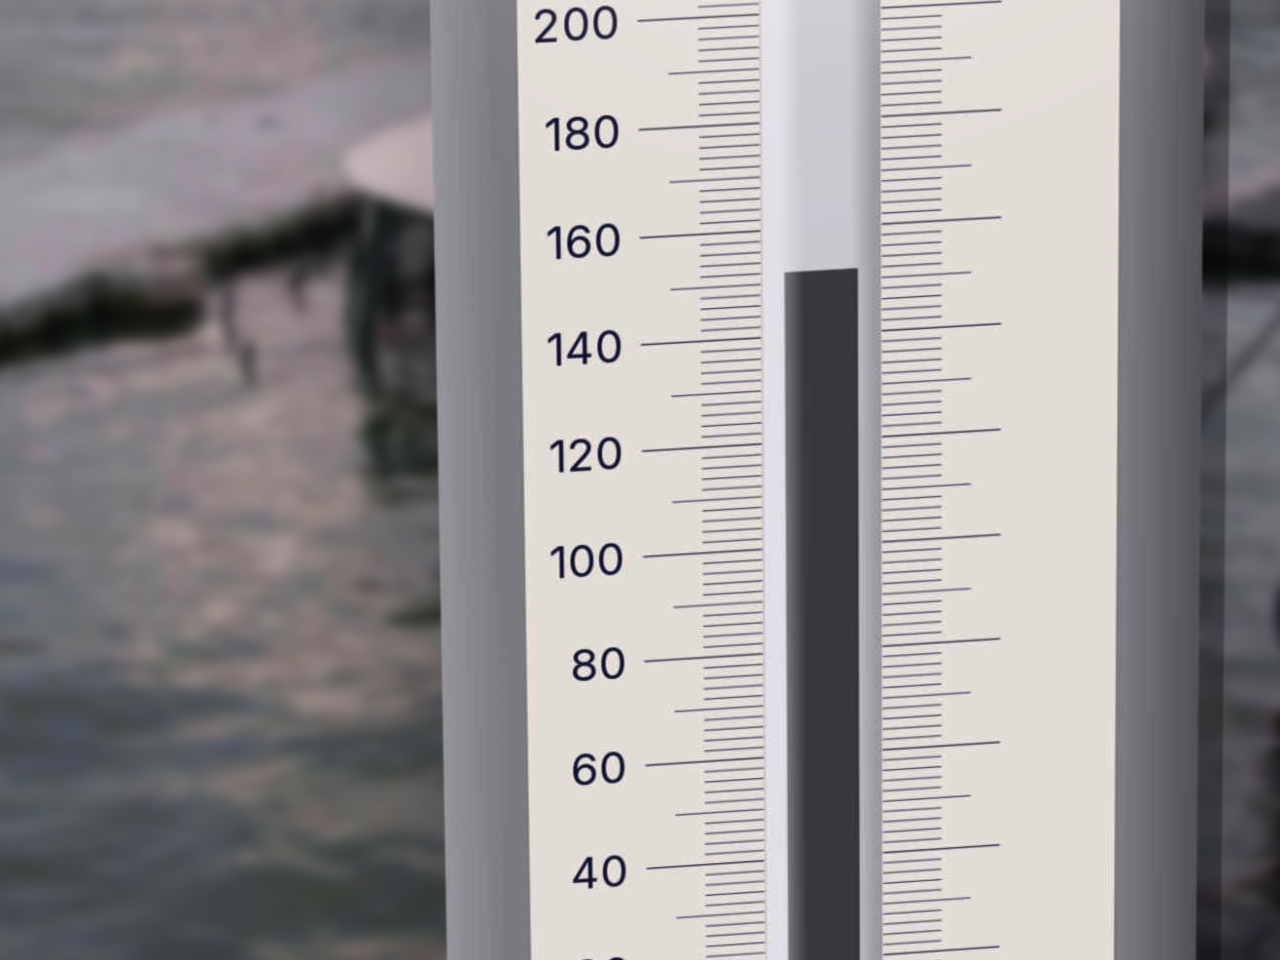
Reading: 152; mmHg
